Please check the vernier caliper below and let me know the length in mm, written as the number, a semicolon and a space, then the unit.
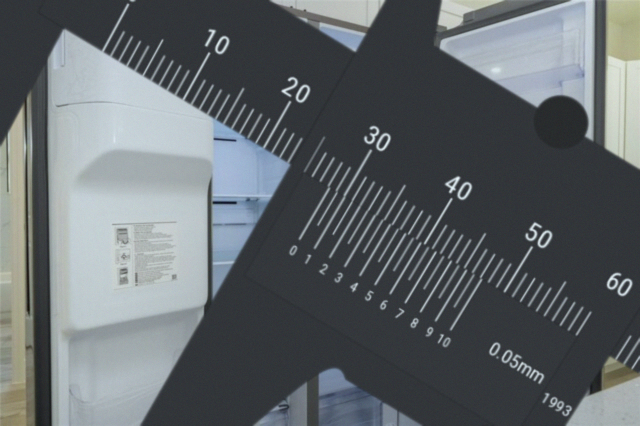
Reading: 28.2; mm
